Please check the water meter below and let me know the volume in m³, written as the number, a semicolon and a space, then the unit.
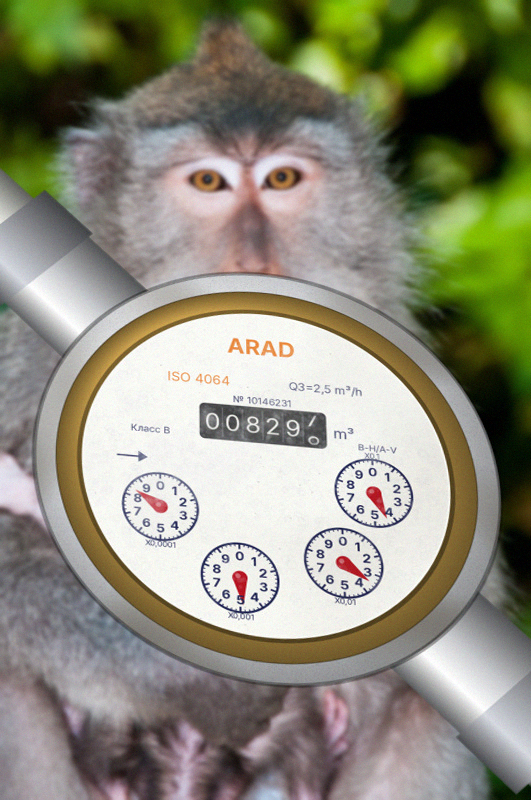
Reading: 8297.4348; m³
